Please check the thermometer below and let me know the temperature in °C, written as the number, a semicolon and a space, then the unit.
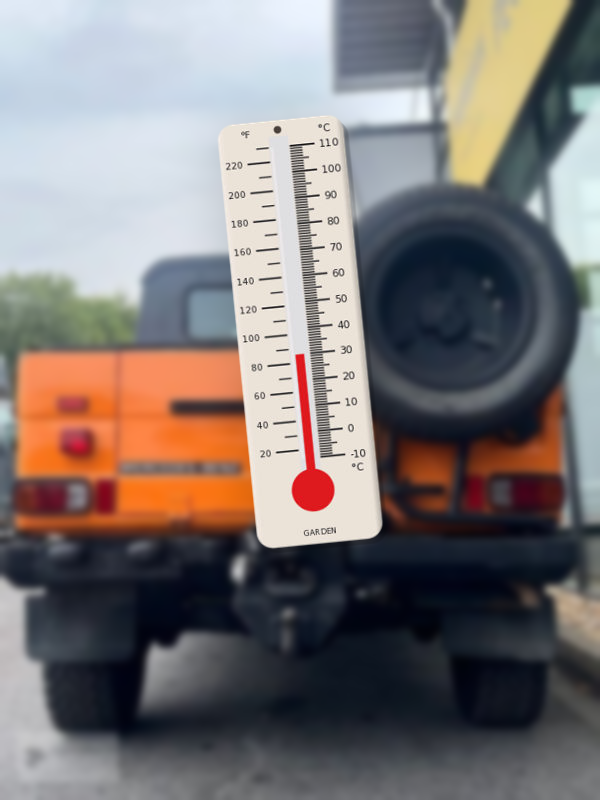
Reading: 30; °C
